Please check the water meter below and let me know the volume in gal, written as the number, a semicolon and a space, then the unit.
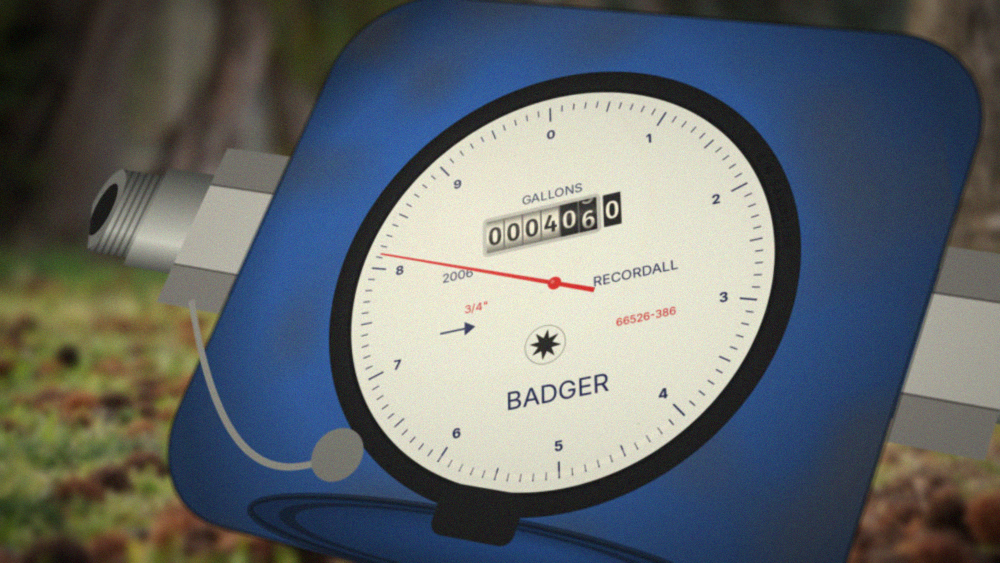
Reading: 4058.1; gal
